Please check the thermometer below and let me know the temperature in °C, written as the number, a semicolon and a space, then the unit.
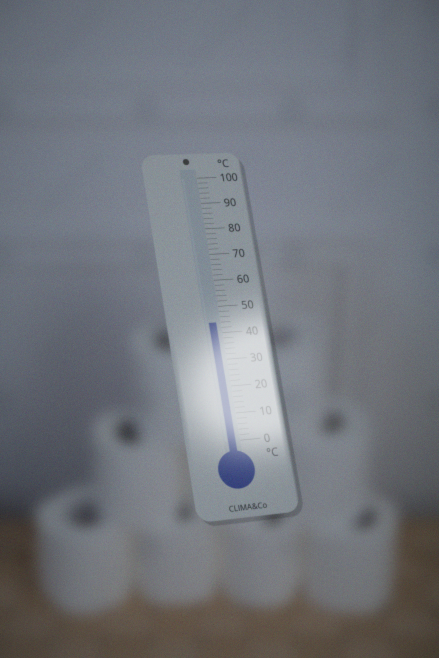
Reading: 44; °C
